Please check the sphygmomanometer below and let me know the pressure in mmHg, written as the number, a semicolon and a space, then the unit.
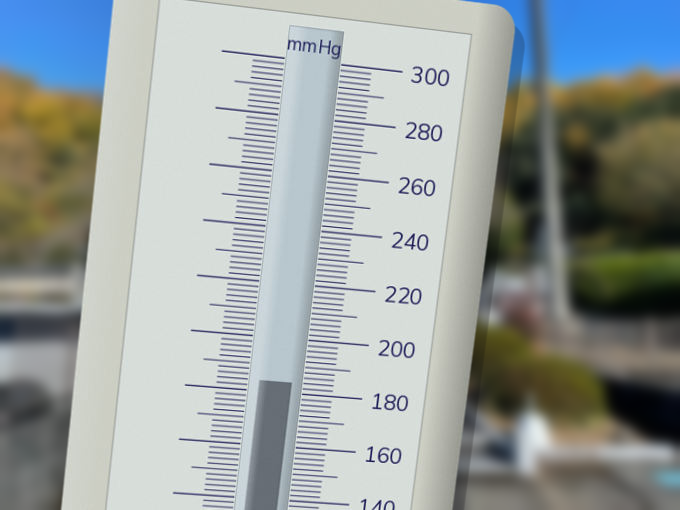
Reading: 184; mmHg
